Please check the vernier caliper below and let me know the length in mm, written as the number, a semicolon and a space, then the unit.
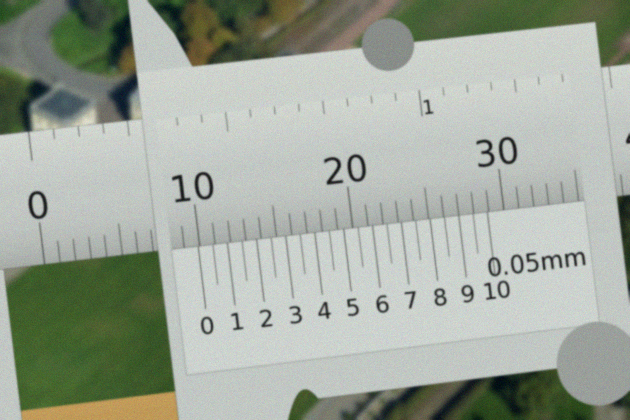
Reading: 9.9; mm
